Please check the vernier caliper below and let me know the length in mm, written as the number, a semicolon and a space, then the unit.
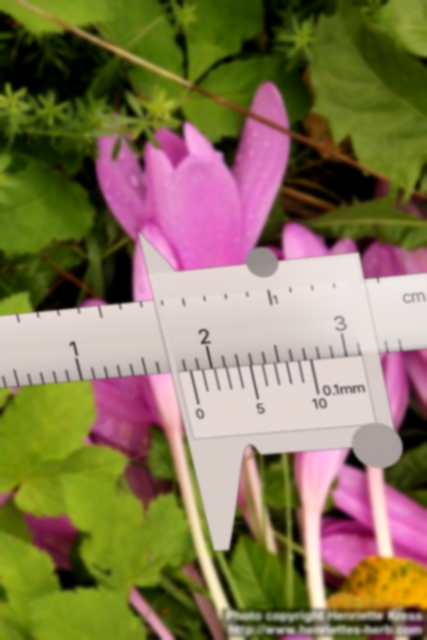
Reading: 18.4; mm
